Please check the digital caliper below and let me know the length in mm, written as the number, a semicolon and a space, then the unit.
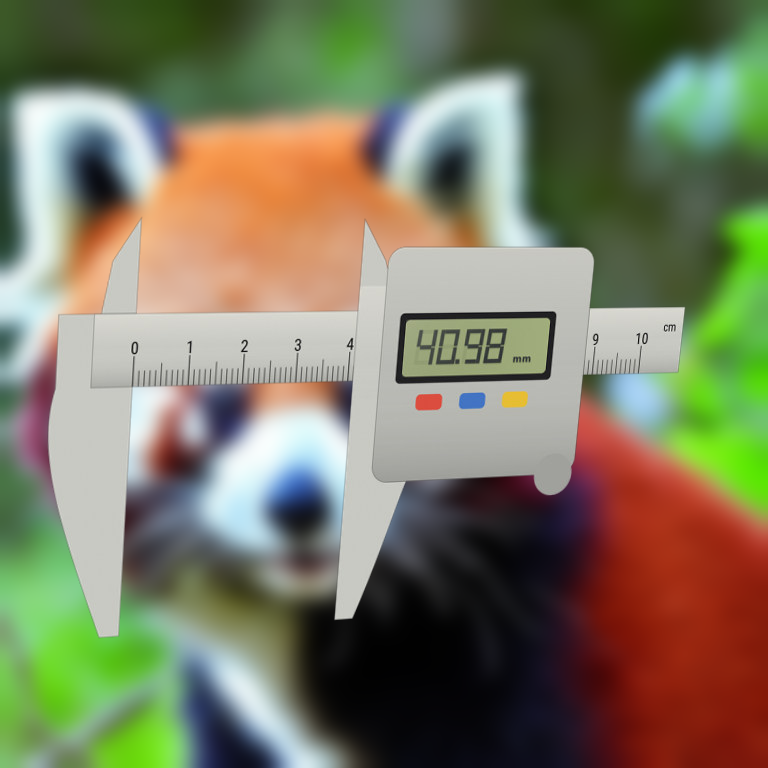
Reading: 40.98; mm
